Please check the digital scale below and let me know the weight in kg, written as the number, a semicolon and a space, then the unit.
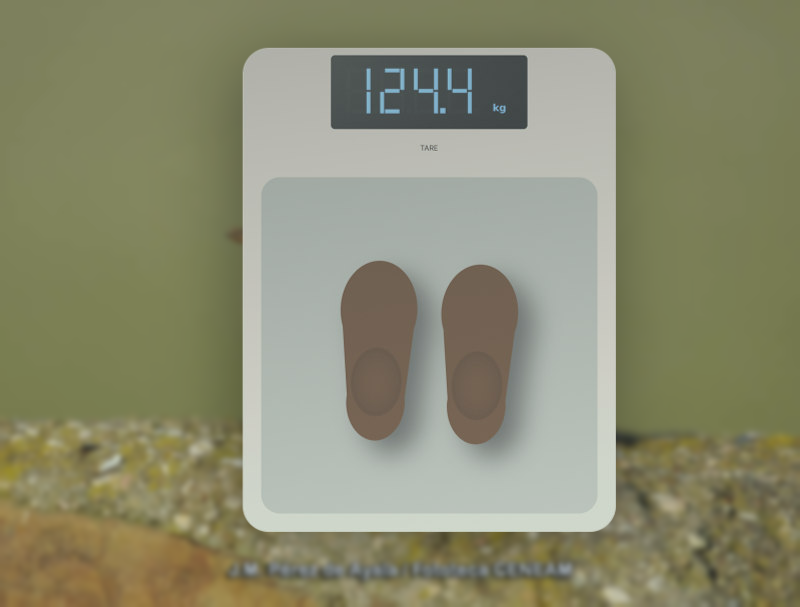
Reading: 124.4; kg
